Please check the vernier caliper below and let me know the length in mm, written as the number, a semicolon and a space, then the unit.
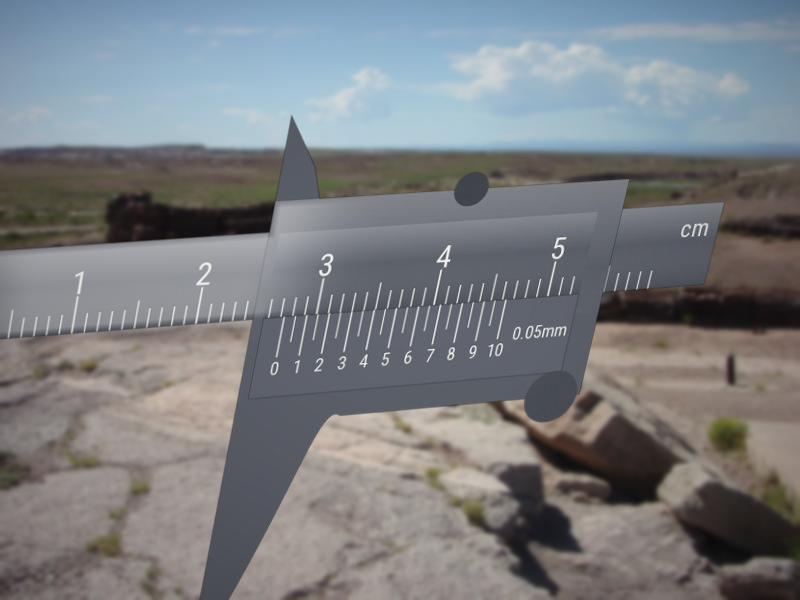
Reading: 27.3; mm
